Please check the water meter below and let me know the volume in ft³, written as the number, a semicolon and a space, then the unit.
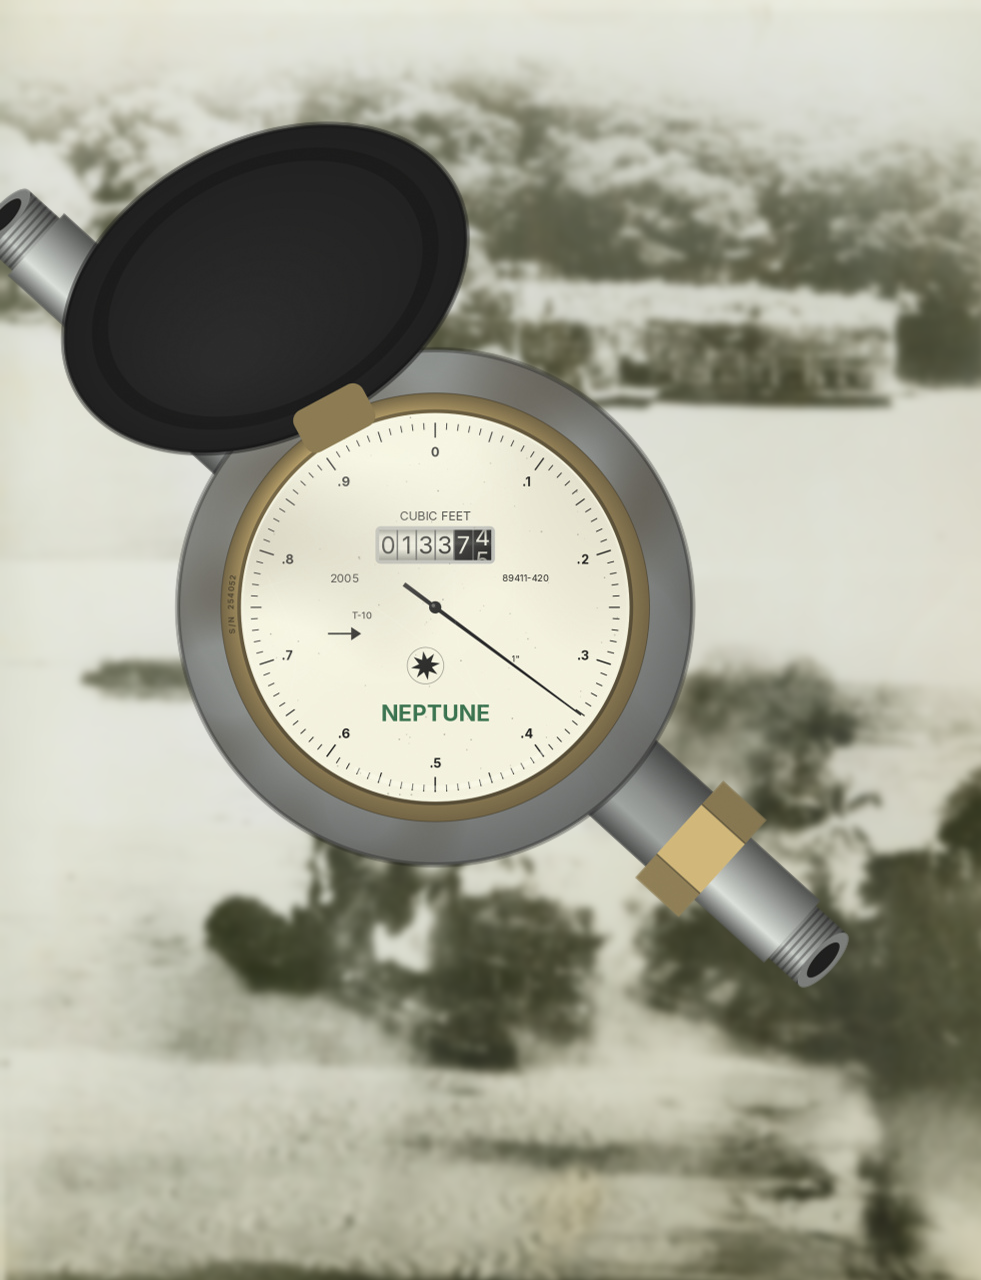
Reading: 13374.35; ft³
